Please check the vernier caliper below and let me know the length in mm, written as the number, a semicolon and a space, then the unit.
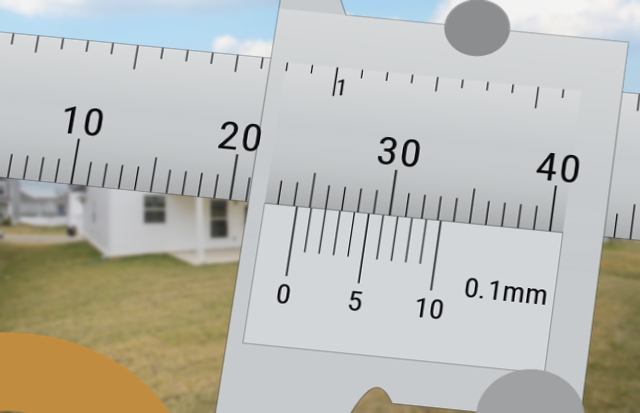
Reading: 24.2; mm
